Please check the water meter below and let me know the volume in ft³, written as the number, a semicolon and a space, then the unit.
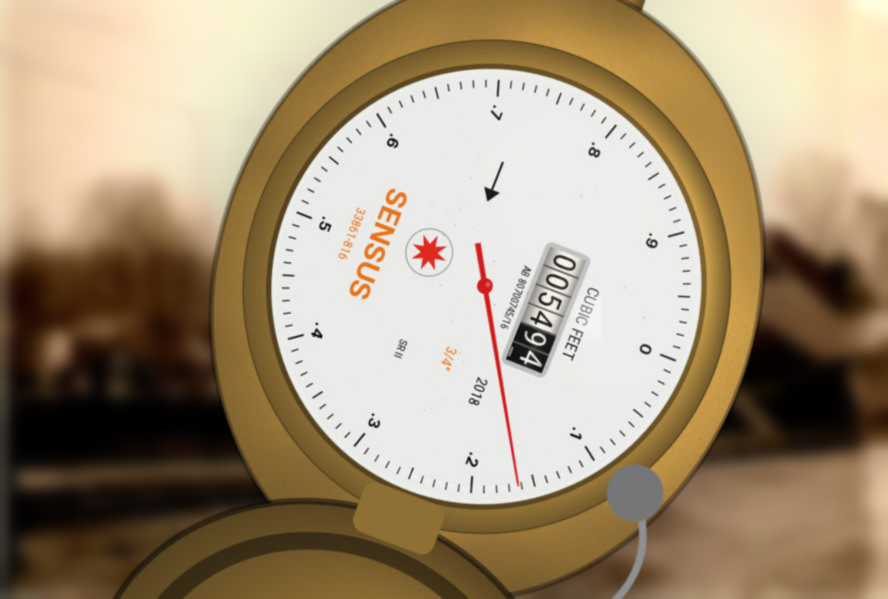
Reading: 5494.16; ft³
